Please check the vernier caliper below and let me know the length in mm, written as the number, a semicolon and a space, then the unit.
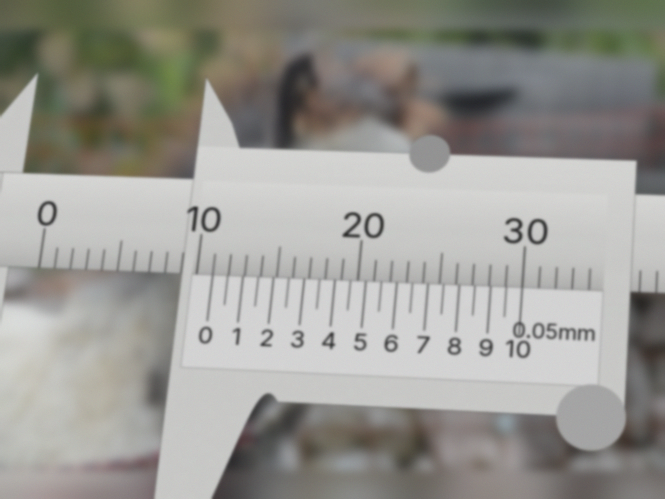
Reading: 11.0; mm
